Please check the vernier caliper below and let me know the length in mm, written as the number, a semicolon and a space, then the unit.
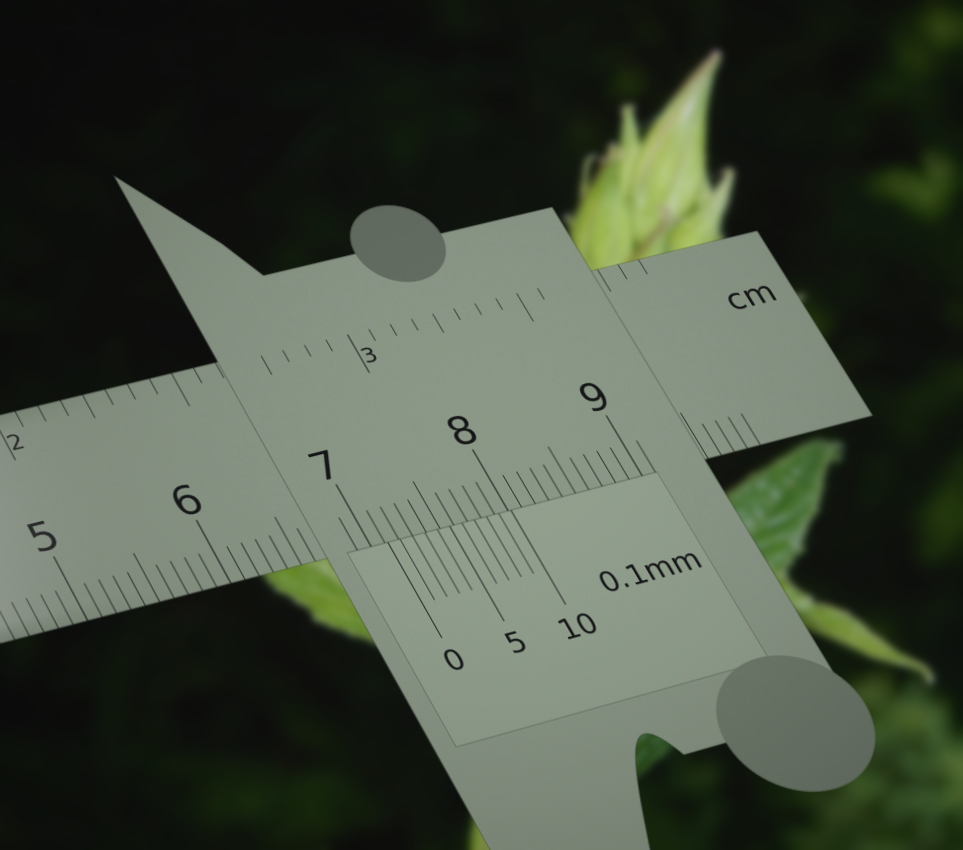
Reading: 71.2; mm
